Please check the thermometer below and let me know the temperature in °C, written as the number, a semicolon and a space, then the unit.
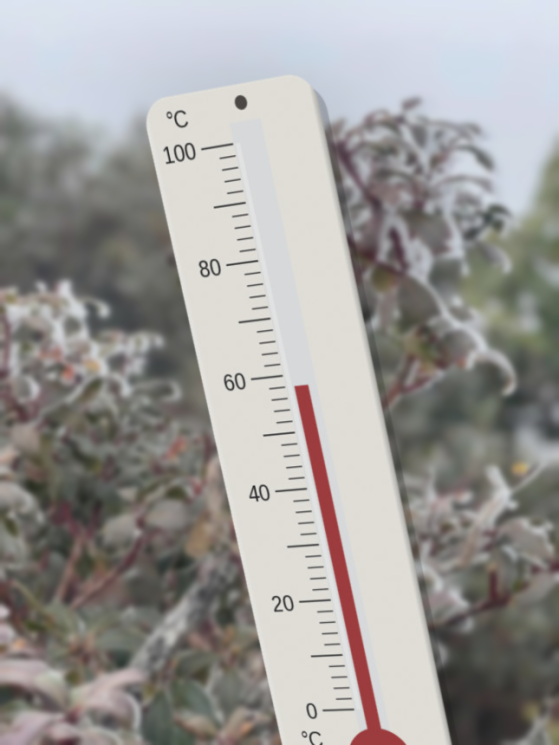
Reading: 58; °C
